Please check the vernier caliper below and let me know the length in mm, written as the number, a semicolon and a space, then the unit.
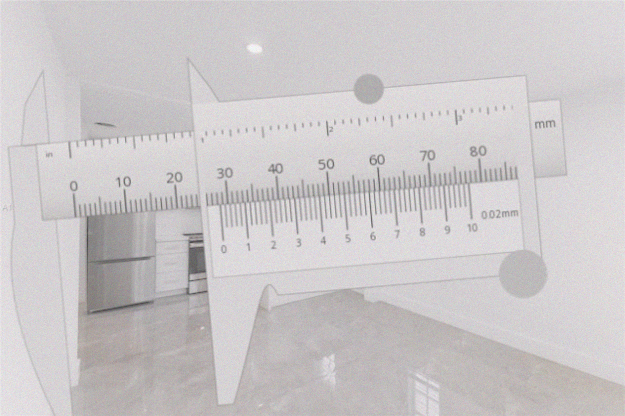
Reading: 28.5; mm
